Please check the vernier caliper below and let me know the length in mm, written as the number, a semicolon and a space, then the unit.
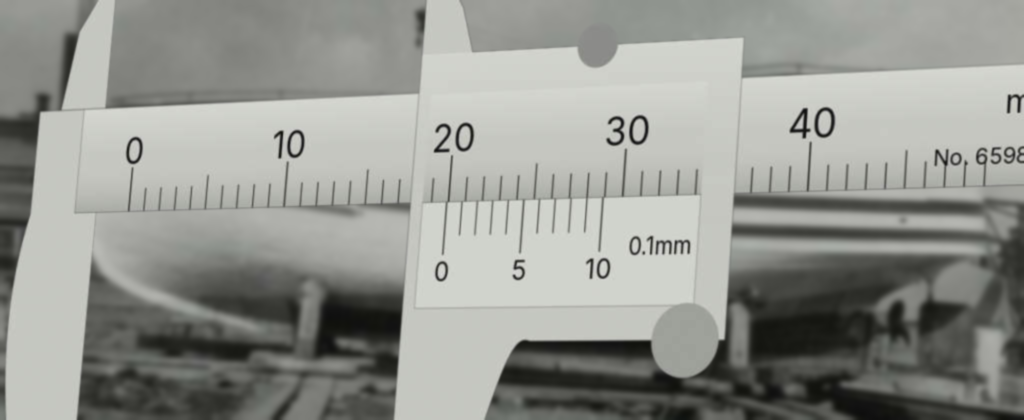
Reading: 19.9; mm
